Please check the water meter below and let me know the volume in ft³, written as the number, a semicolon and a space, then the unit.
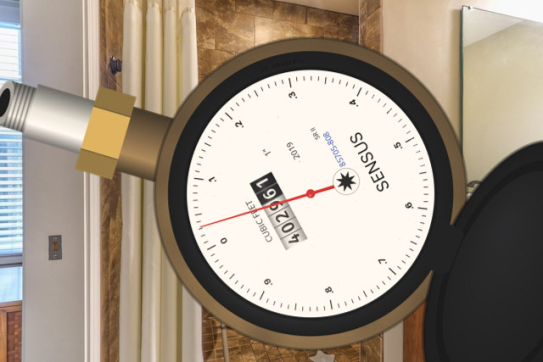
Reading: 402961.03; ft³
